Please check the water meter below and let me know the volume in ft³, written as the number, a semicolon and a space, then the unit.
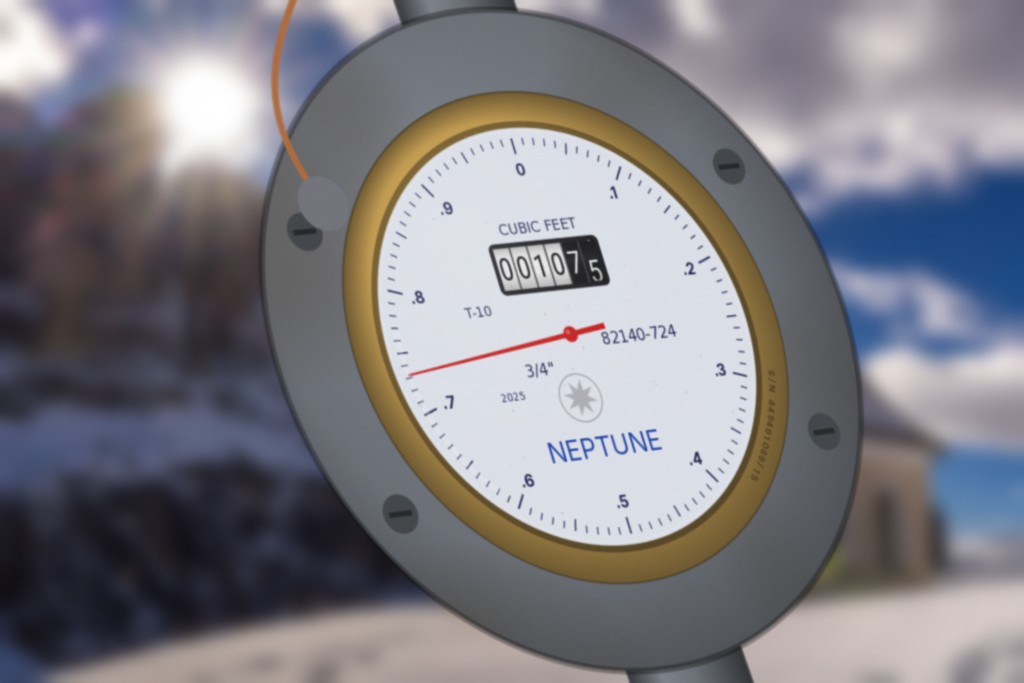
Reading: 1074.73; ft³
